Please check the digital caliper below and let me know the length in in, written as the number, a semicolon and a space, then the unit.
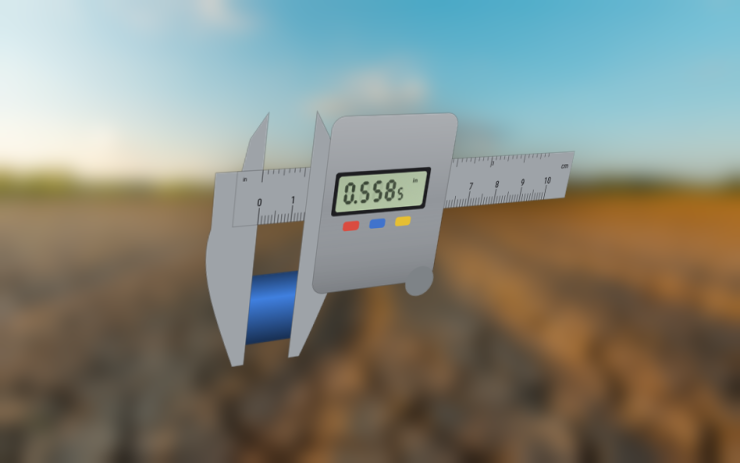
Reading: 0.5585; in
